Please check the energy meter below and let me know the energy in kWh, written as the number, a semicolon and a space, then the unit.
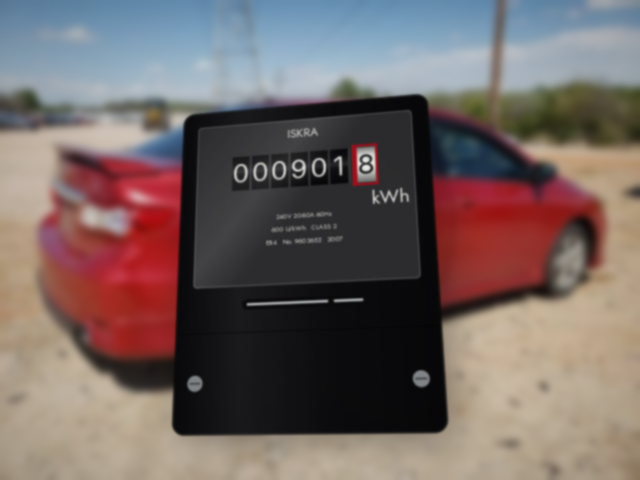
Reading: 901.8; kWh
